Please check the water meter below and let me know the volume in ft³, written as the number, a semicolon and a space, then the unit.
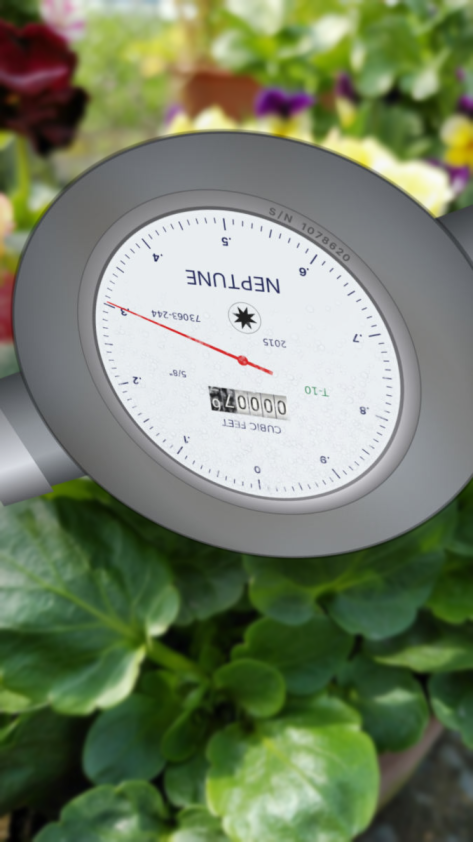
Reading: 76.30; ft³
